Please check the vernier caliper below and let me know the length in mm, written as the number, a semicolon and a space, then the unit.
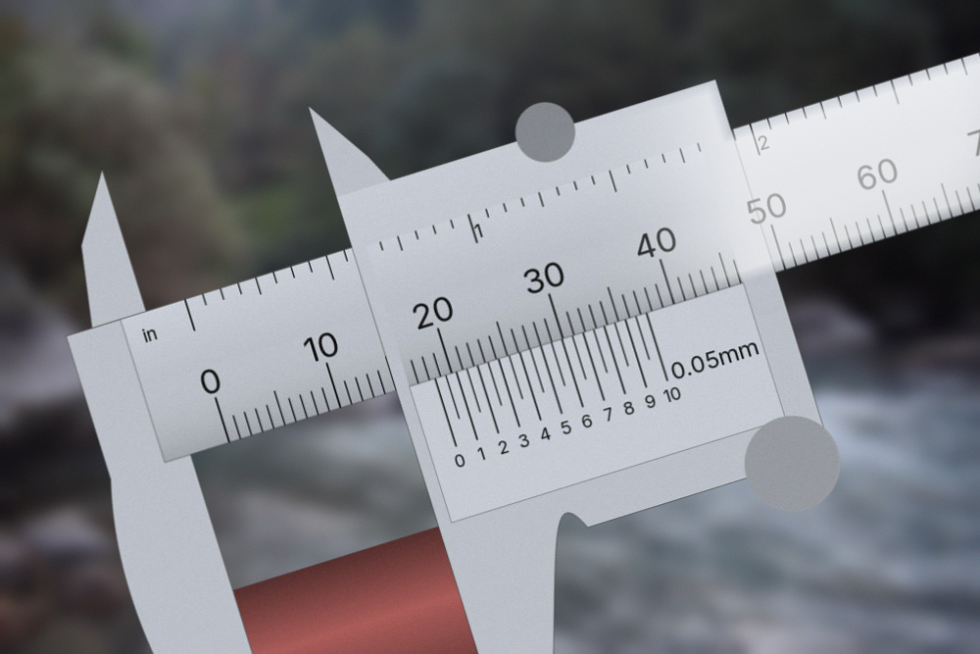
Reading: 18.5; mm
